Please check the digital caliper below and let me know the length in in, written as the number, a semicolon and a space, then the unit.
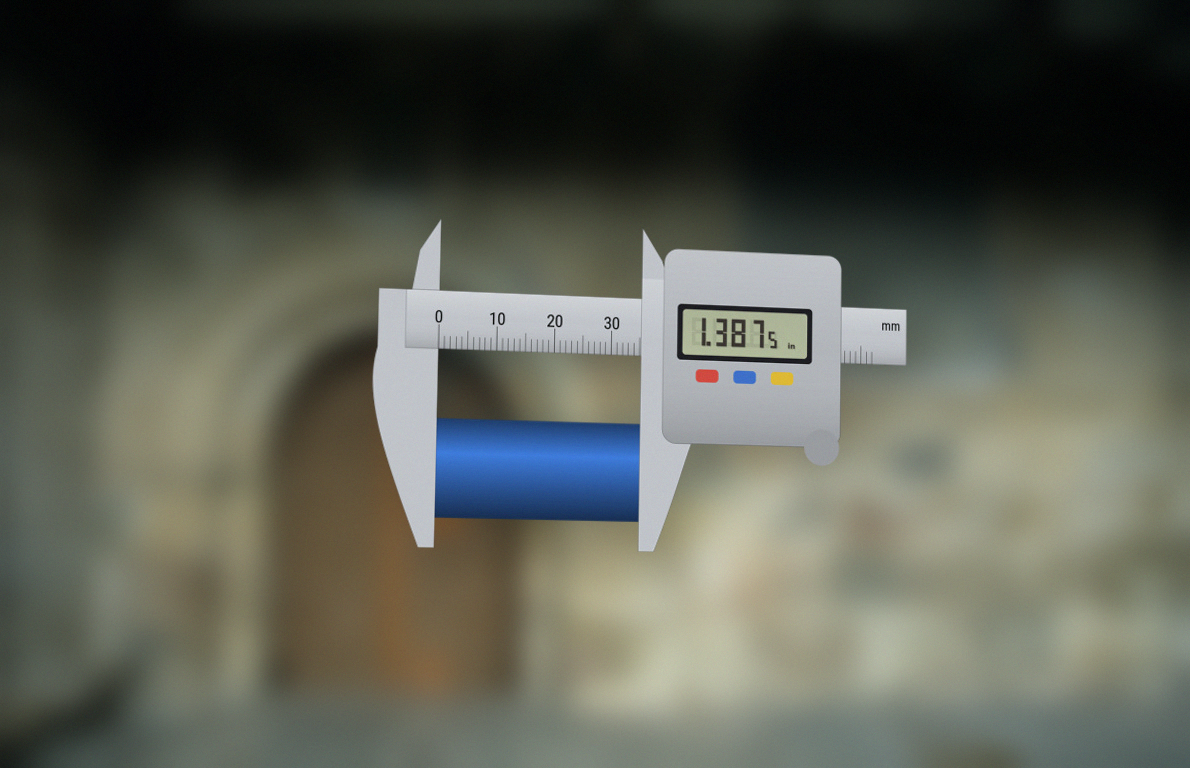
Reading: 1.3875; in
